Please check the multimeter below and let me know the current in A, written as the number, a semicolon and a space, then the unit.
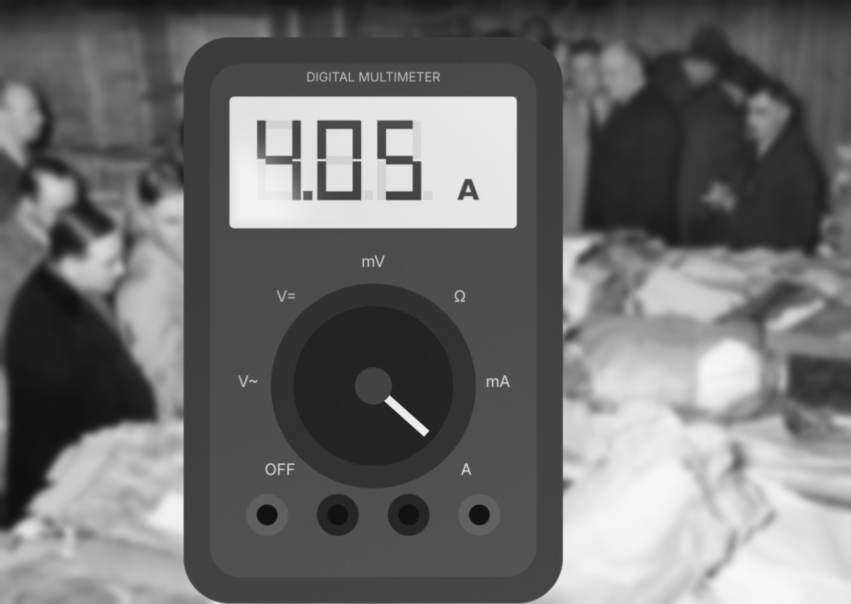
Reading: 4.05; A
